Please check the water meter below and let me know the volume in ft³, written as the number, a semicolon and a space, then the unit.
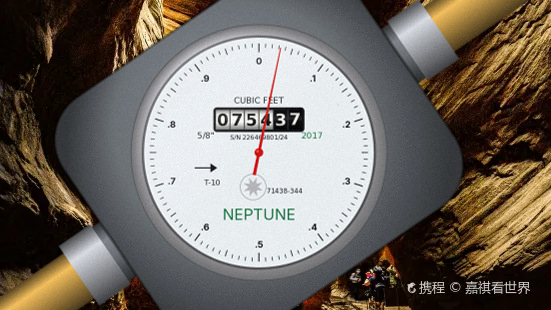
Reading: 75437.03; ft³
